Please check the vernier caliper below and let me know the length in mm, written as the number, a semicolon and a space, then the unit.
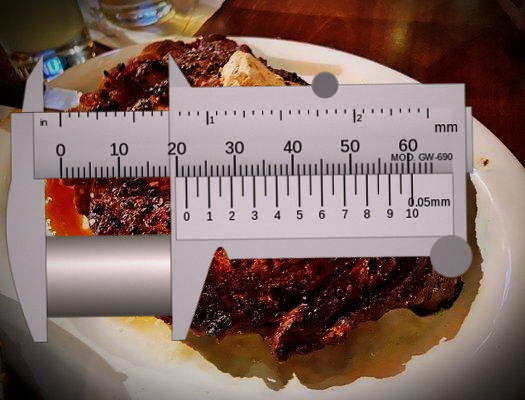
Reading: 21.6; mm
